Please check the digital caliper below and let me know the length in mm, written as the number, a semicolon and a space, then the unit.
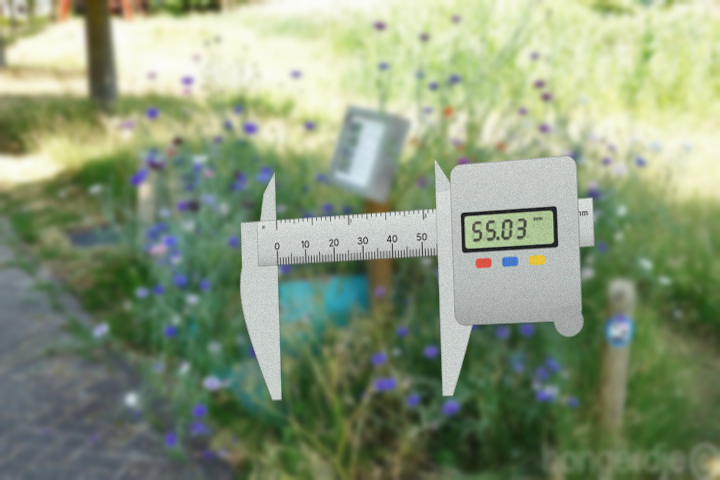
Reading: 55.03; mm
